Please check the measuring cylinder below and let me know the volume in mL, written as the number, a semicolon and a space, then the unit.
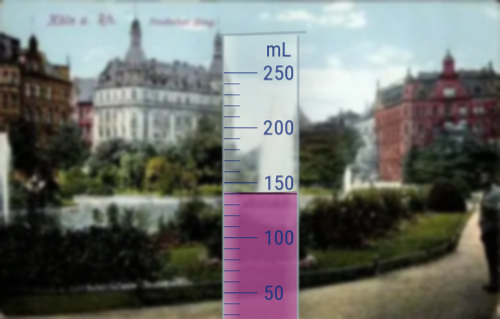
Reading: 140; mL
